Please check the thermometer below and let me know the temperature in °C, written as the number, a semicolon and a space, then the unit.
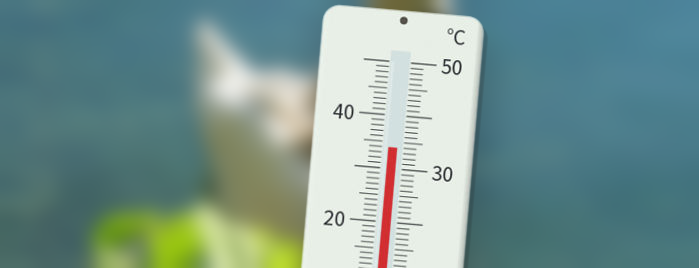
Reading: 34; °C
